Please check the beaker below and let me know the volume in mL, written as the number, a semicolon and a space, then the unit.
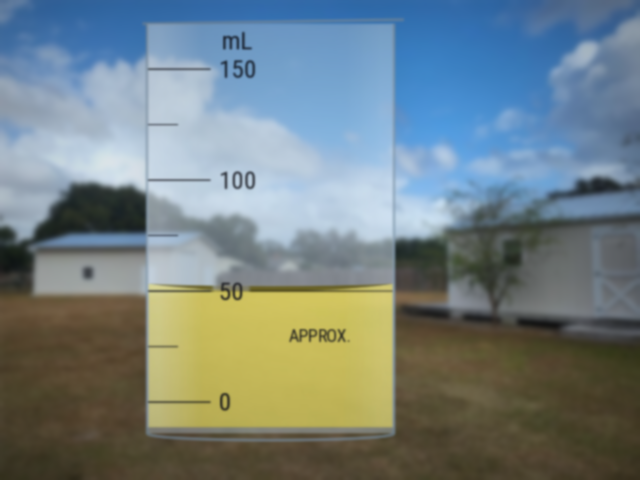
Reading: 50; mL
